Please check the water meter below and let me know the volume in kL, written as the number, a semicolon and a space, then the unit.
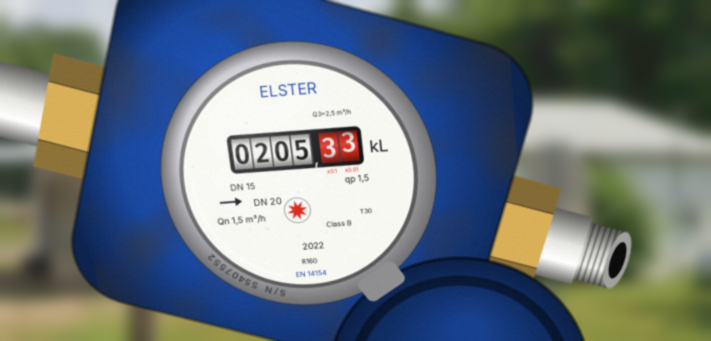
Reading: 205.33; kL
